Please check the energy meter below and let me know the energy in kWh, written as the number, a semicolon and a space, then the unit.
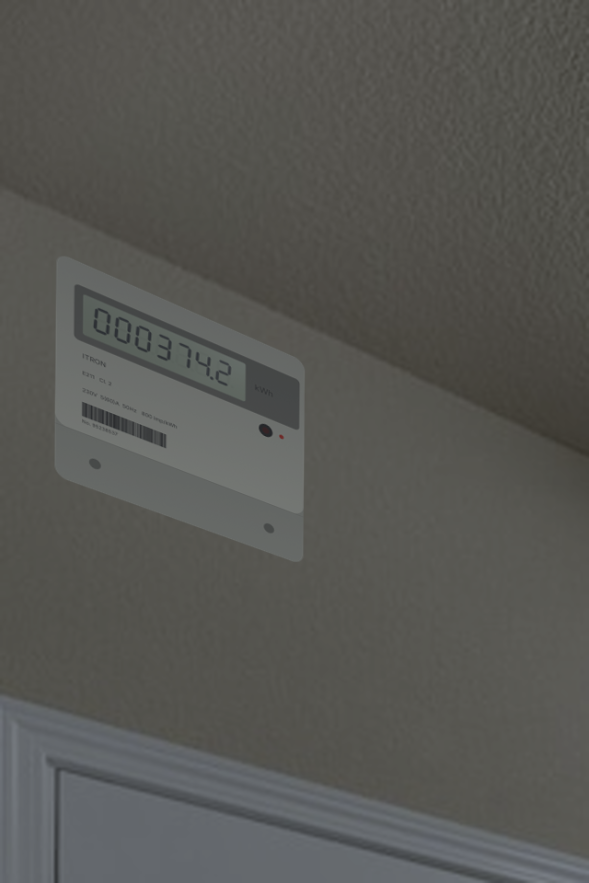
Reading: 374.2; kWh
